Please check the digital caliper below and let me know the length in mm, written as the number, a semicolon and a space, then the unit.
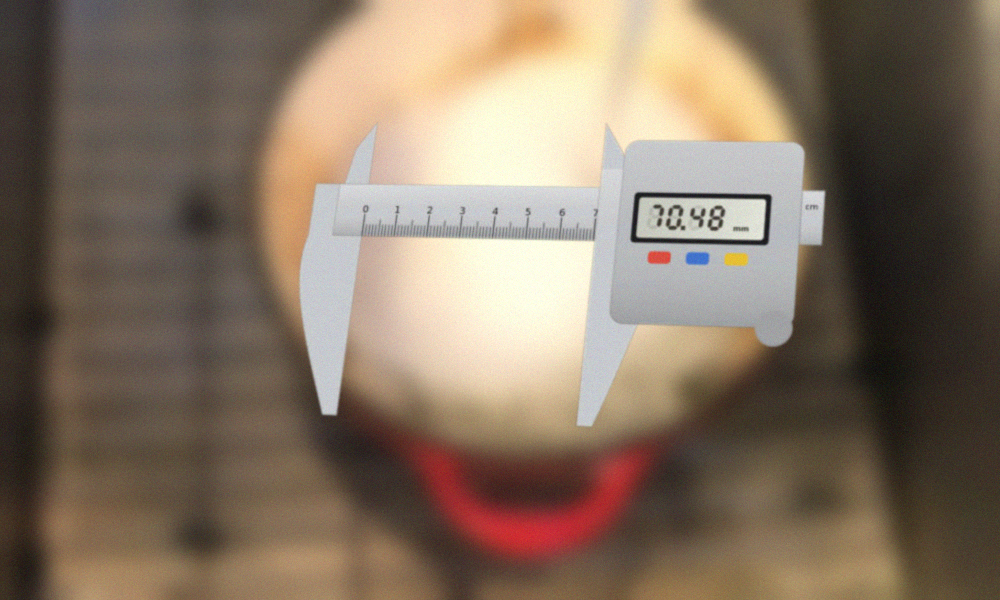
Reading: 70.48; mm
